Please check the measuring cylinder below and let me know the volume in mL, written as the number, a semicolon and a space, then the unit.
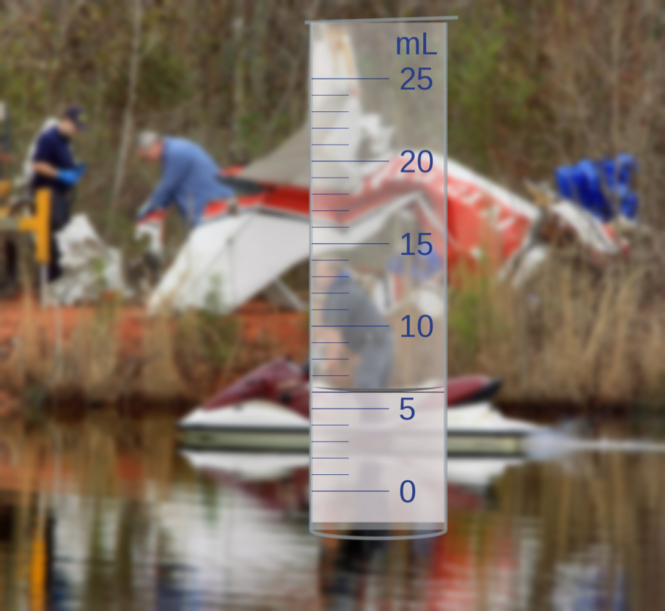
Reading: 6; mL
